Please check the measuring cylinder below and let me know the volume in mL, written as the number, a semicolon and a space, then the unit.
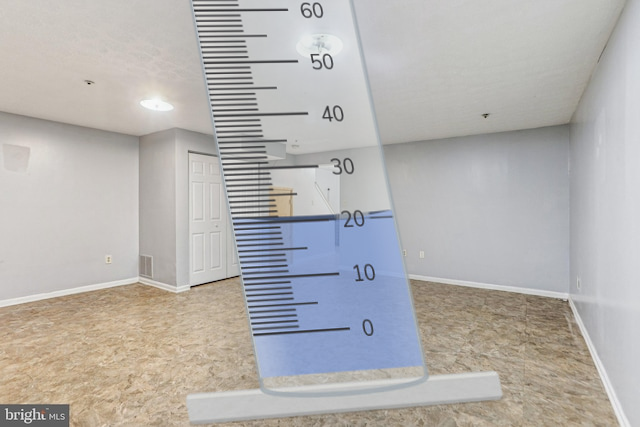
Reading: 20; mL
